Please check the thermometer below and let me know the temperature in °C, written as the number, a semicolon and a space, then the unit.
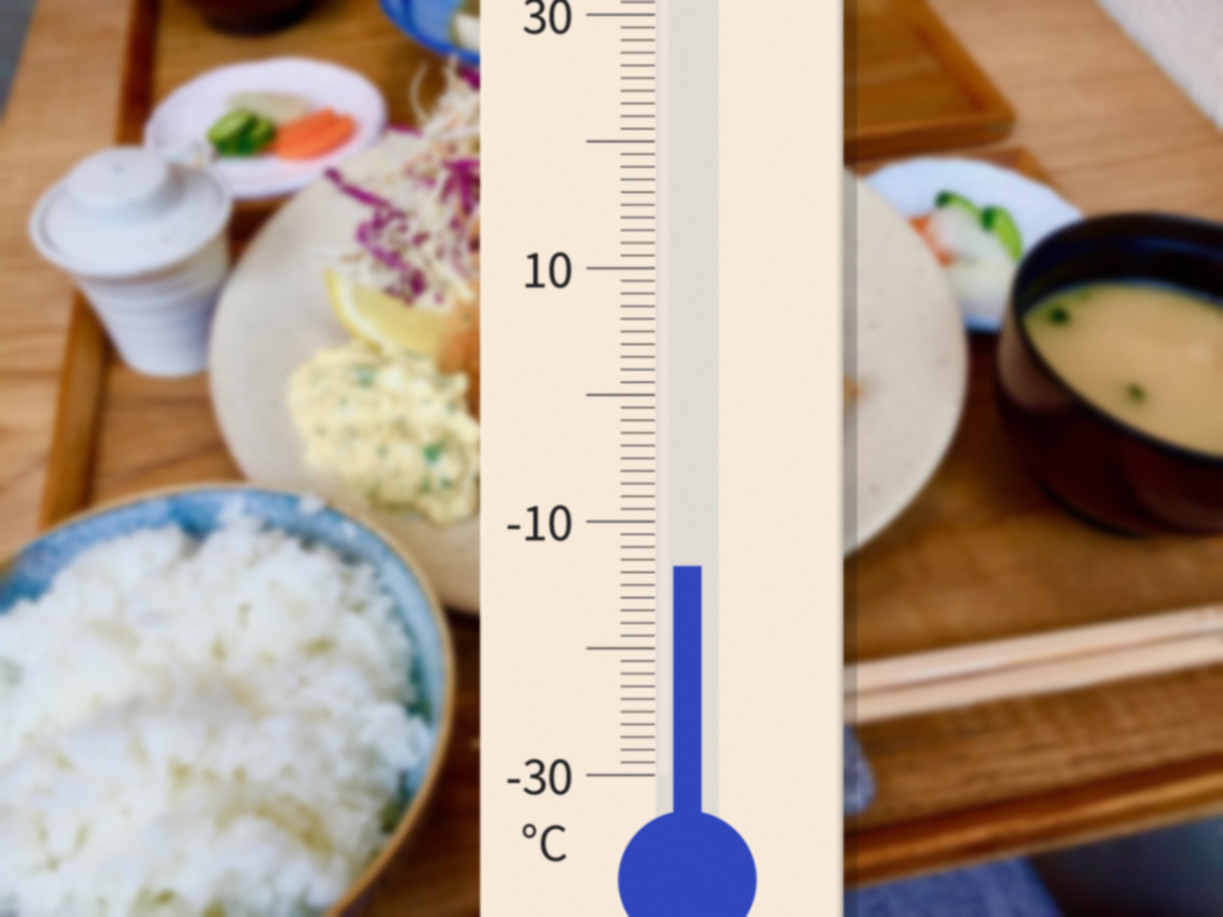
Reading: -13.5; °C
